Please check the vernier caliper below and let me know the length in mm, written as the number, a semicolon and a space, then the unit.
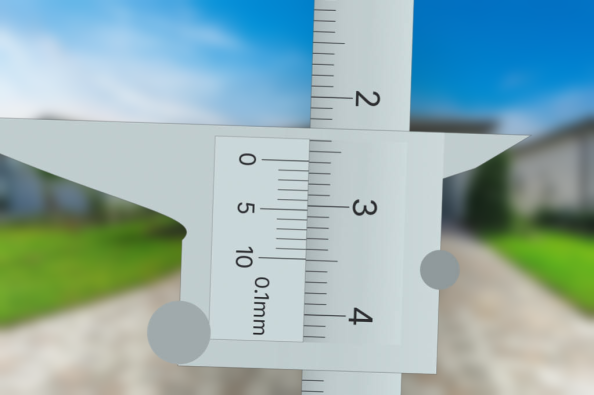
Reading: 25.9; mm
